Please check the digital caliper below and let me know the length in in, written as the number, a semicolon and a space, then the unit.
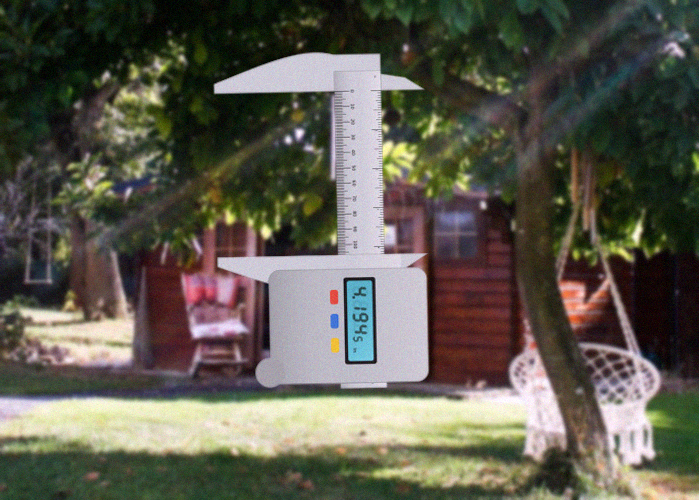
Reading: 4.1945; in
